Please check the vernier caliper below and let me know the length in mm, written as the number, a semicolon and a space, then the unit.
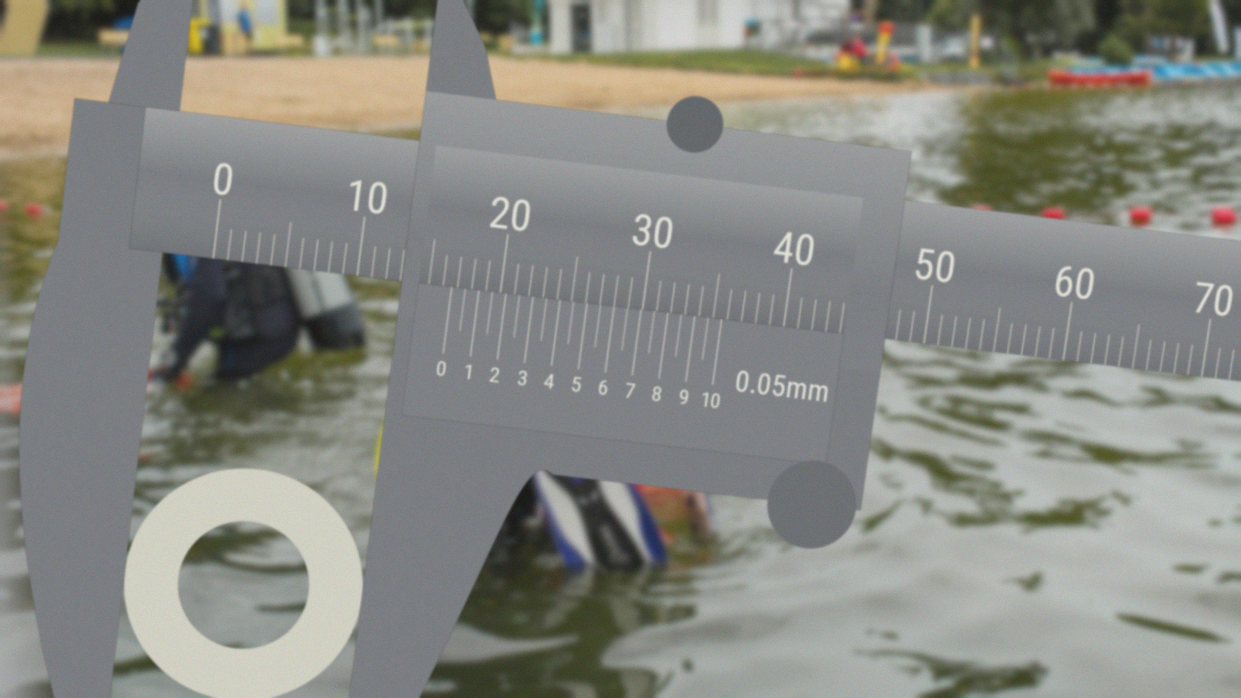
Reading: 16.6; mm
